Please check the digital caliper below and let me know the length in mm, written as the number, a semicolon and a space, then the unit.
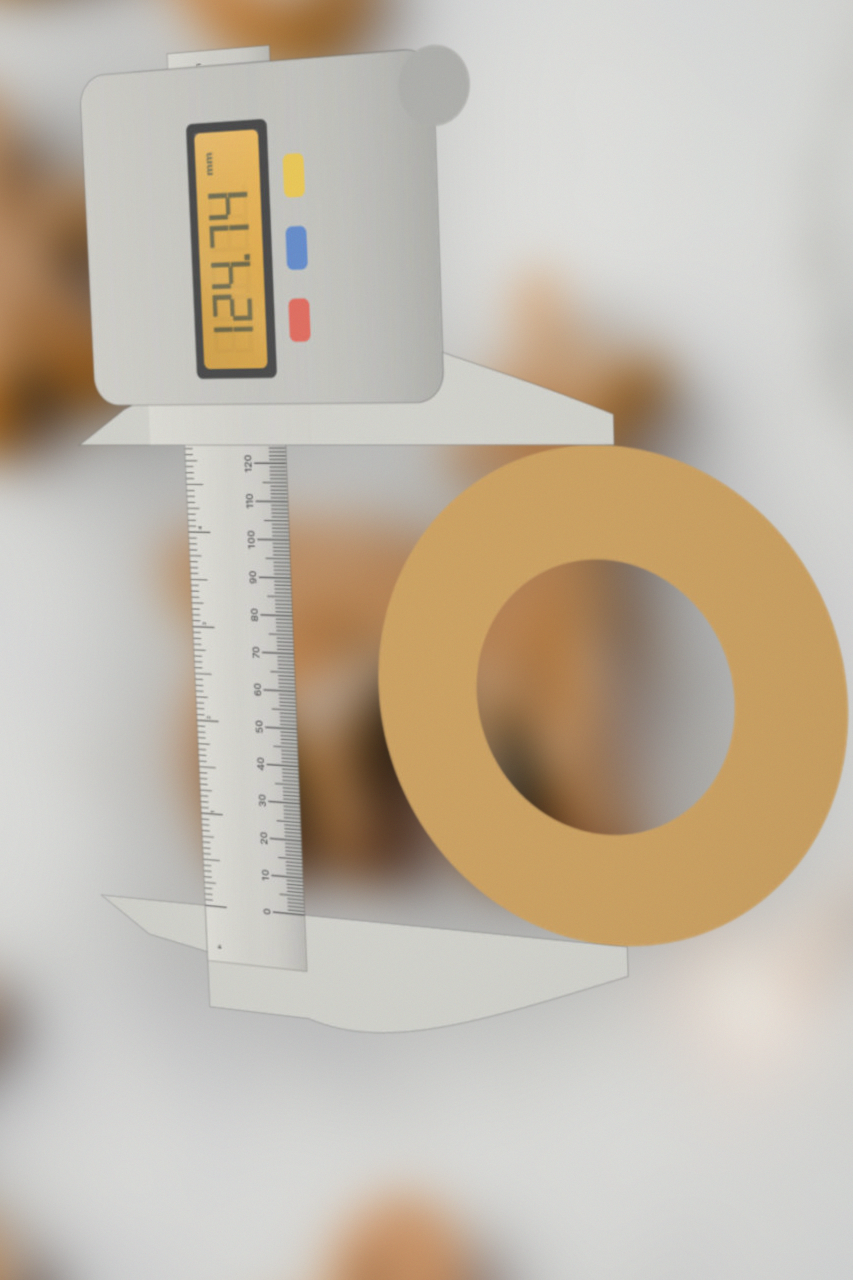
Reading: 124.74; mm
